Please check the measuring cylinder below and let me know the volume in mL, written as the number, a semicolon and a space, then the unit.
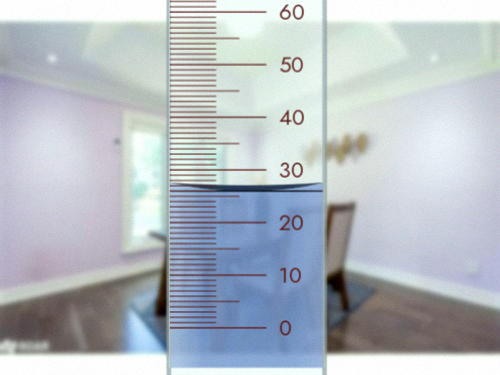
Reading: 26; mL
